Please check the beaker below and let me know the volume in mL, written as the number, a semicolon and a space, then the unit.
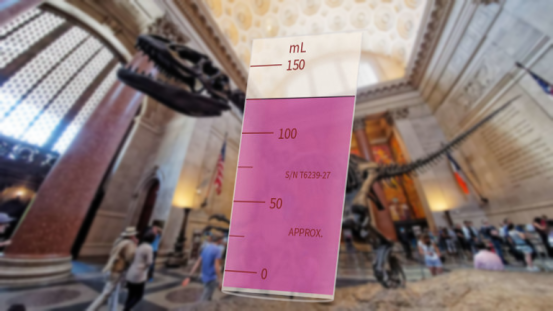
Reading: 125; mL
